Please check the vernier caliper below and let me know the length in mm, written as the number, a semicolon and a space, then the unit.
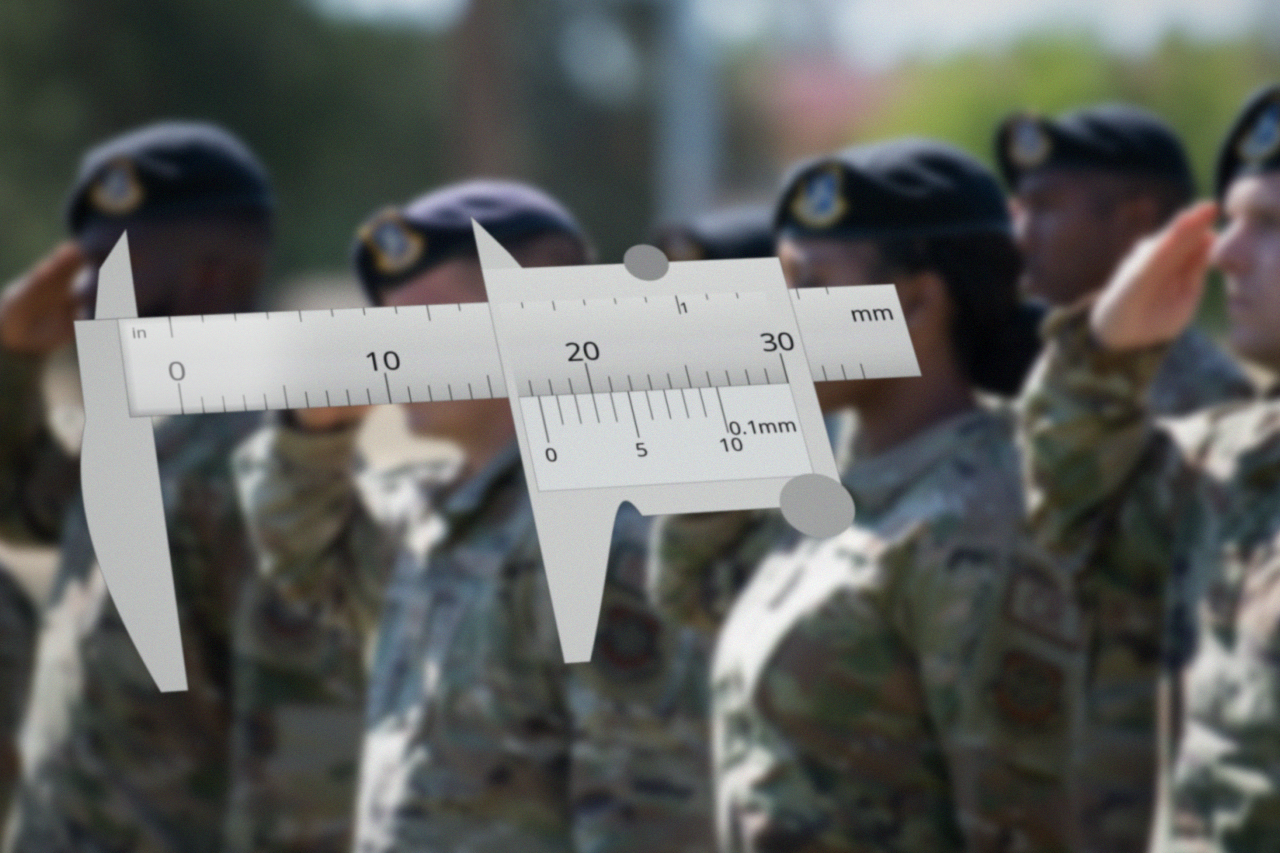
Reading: 17.3; mm
